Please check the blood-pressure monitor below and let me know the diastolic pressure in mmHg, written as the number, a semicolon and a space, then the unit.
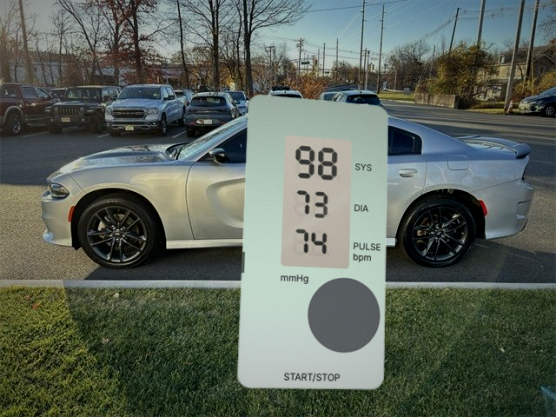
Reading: 73; mmHg
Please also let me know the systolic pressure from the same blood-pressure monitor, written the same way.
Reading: 98; mmHg
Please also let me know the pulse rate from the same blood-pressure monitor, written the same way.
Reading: 74; bpm
